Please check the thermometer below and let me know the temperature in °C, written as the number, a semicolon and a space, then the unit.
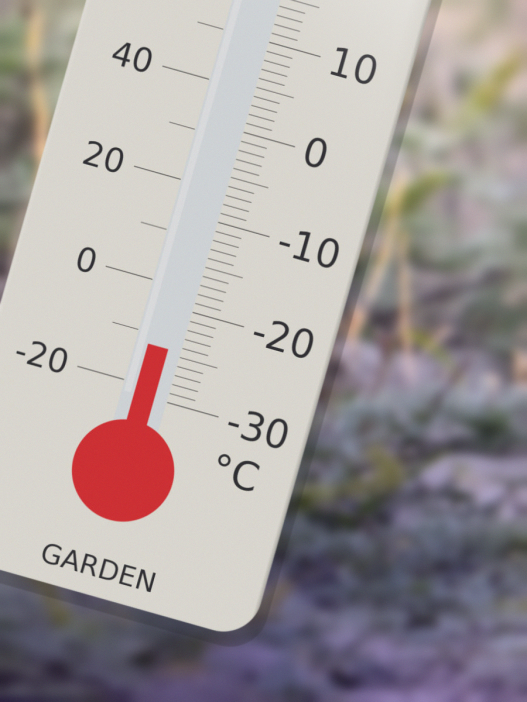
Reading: -24.5; °C
